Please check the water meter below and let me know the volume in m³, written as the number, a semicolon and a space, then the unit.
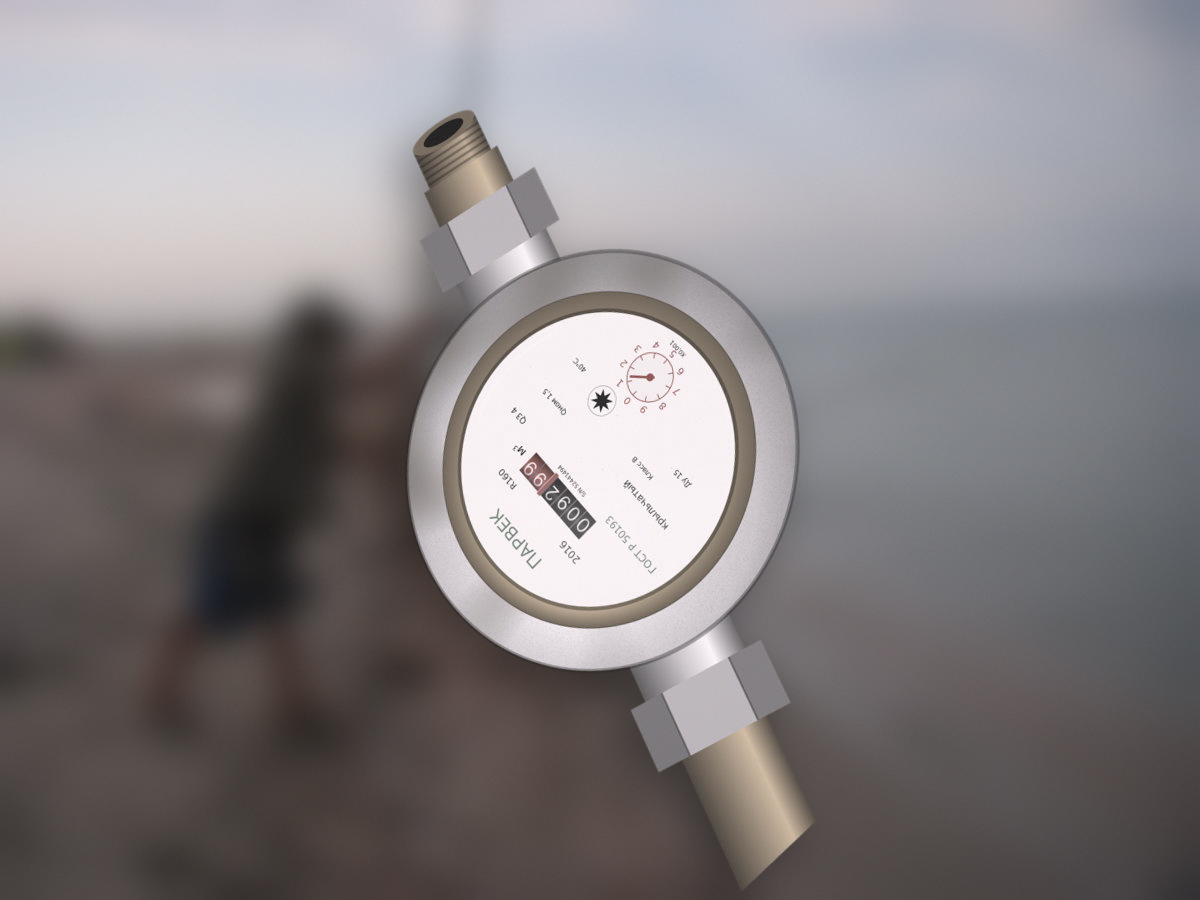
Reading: 92.991; m³
